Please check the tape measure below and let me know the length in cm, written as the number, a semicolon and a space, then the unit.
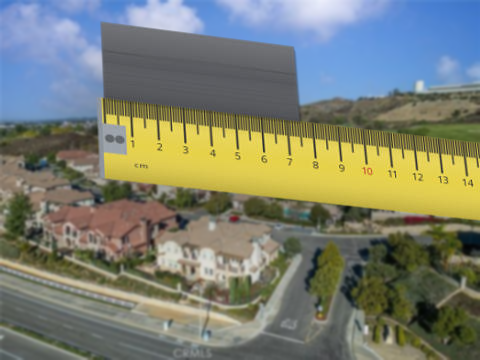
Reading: 7.5; cm
